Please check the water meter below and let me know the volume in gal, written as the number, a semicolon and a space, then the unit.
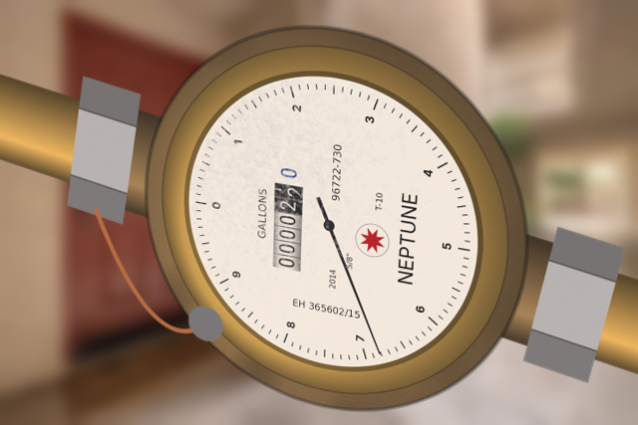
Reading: 216.8; gal
